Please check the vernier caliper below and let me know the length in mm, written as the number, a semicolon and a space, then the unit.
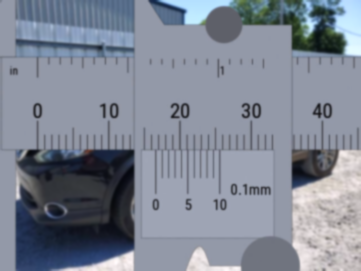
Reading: 16.6; mm
